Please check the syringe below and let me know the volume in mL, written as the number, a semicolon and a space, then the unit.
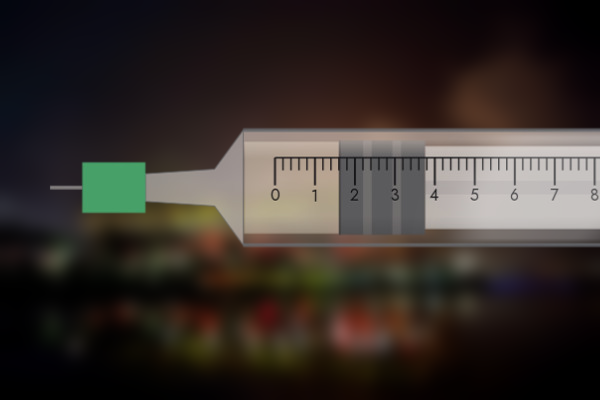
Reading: 1.6; mL
